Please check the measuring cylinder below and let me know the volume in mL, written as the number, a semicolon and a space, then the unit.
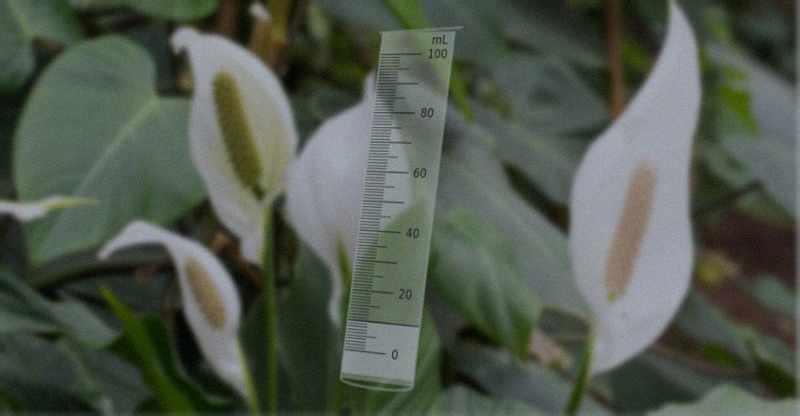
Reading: 10; mL
